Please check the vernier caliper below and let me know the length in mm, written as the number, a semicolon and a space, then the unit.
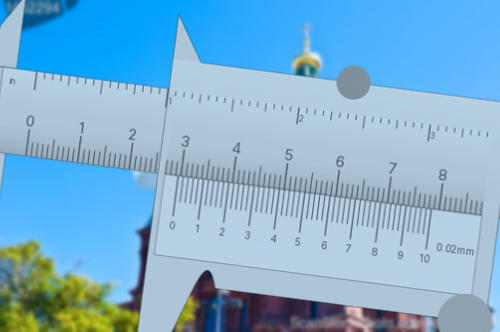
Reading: 29.5; mm
